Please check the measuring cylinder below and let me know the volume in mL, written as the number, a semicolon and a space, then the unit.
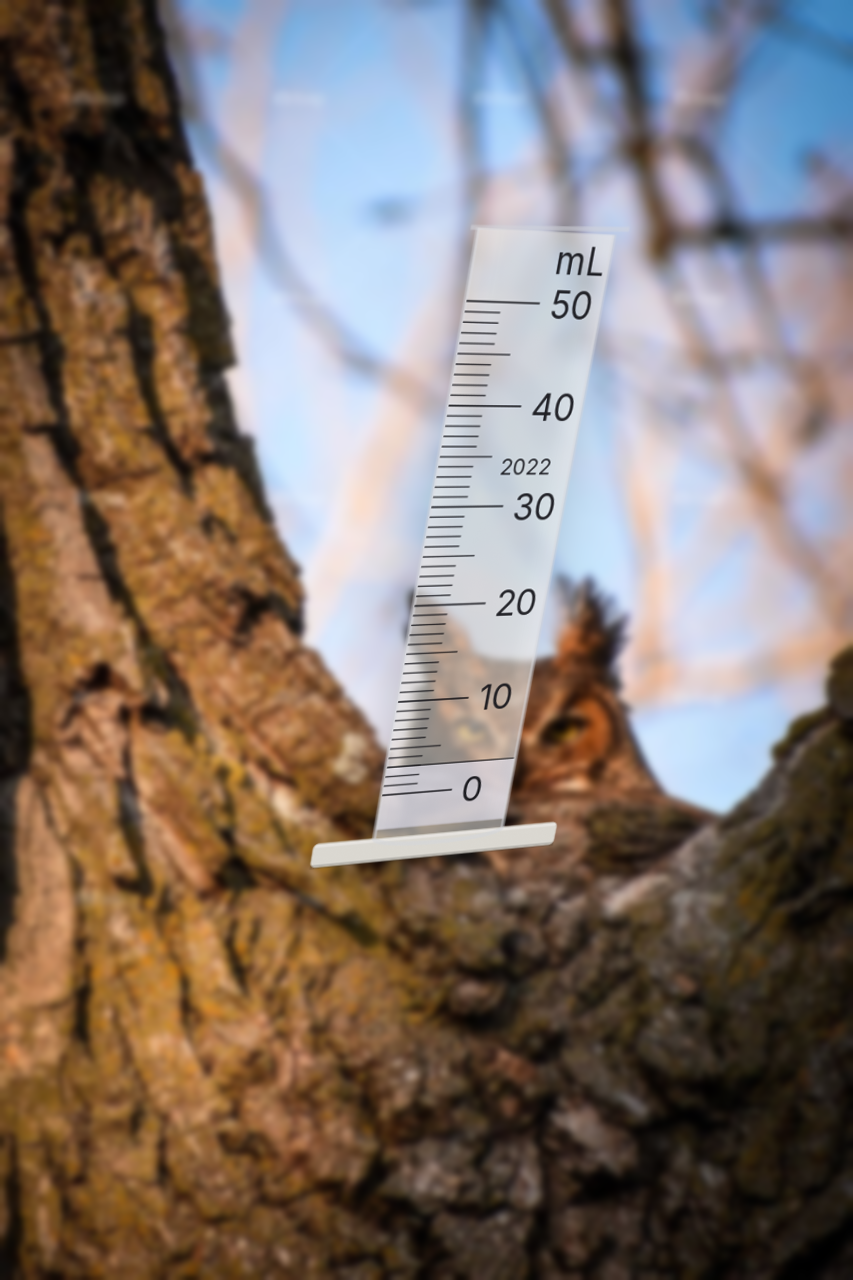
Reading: 3; mL
